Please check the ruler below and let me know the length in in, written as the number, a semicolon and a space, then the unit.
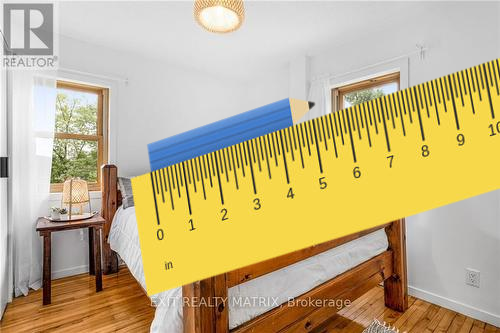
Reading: 5.125; in
